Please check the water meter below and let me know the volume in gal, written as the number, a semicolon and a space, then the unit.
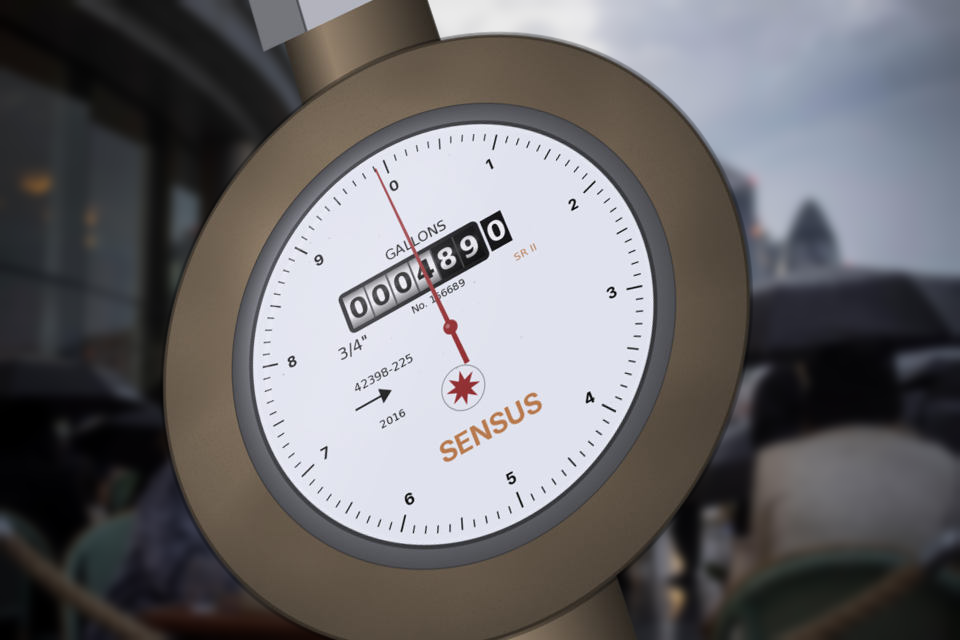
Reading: 4889.9; gal
